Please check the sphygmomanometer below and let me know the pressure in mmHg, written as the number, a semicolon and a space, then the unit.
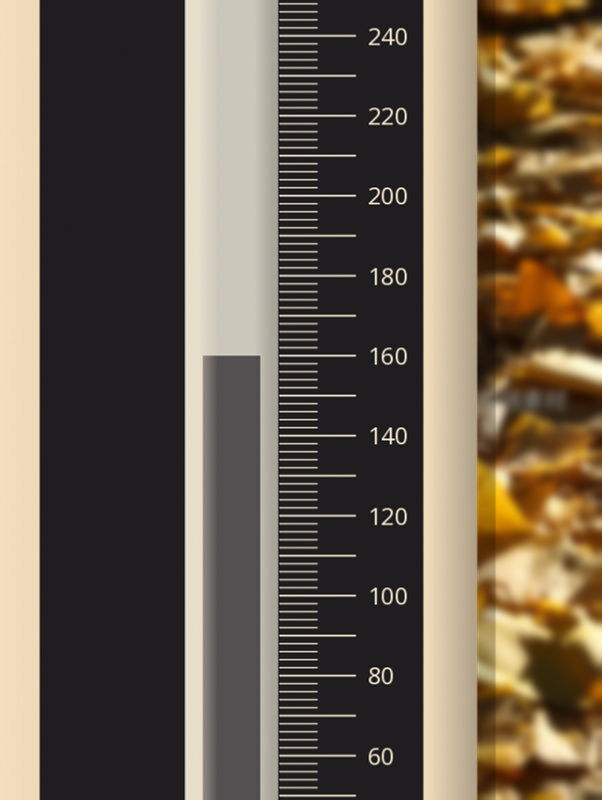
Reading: 160; mmHg
